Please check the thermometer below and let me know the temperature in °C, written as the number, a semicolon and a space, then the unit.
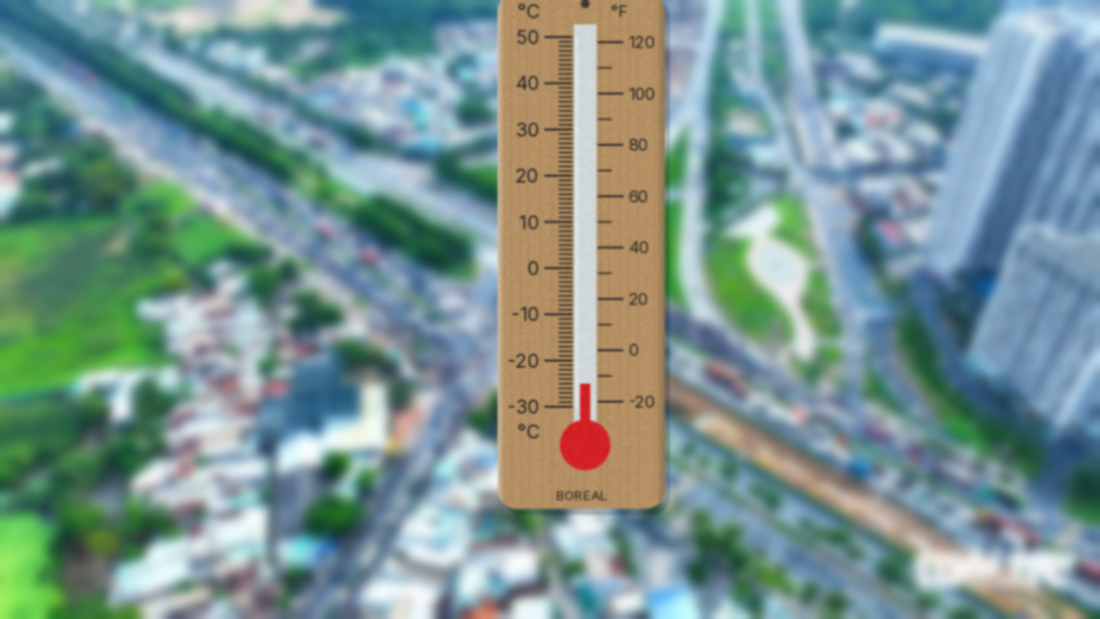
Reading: -25; °C
